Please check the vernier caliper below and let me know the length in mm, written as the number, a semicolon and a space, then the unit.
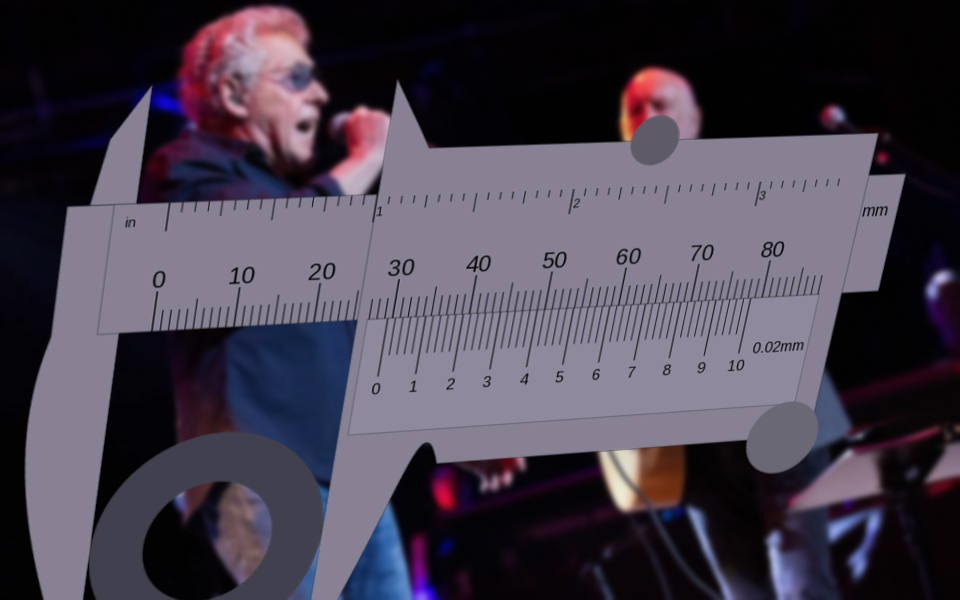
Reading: 29.4; mm
